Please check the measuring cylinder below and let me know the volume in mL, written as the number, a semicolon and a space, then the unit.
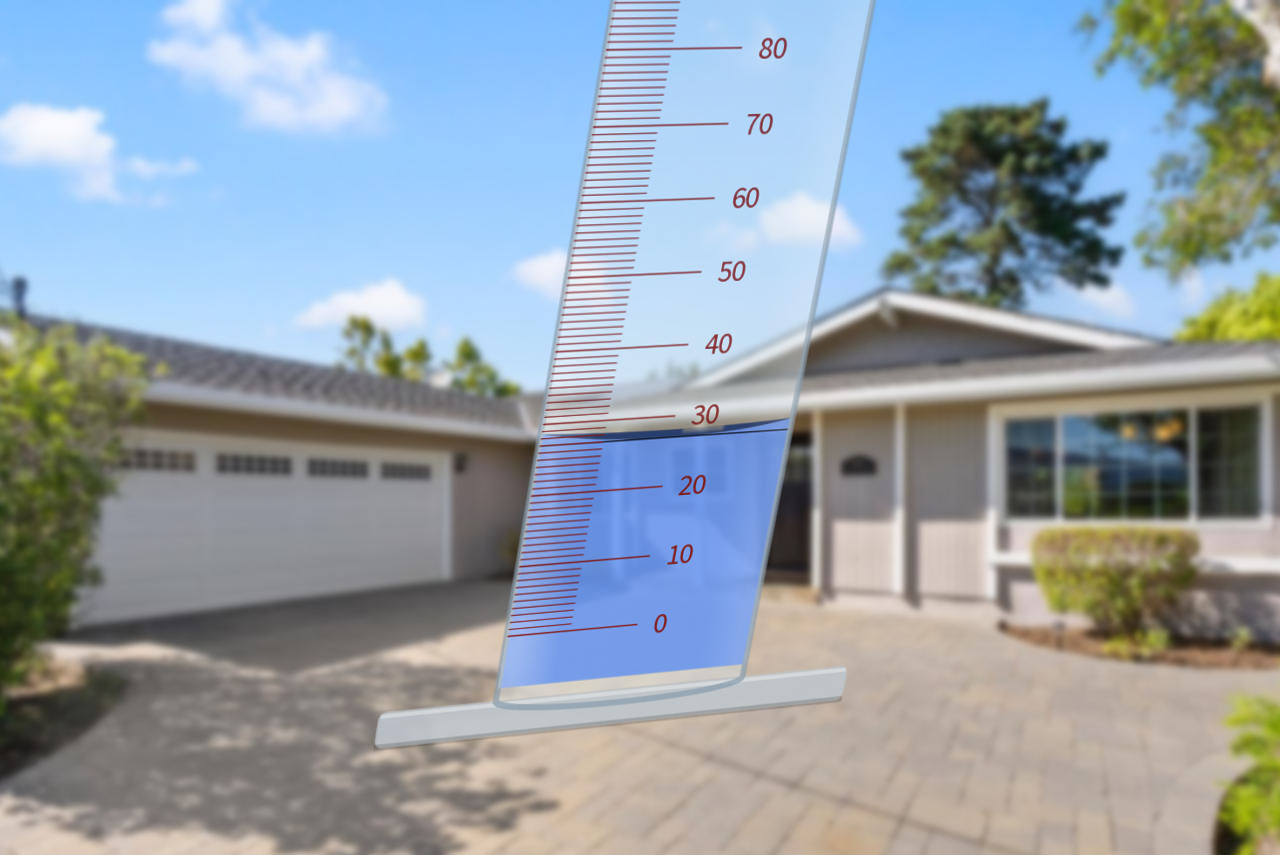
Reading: 27; mL
